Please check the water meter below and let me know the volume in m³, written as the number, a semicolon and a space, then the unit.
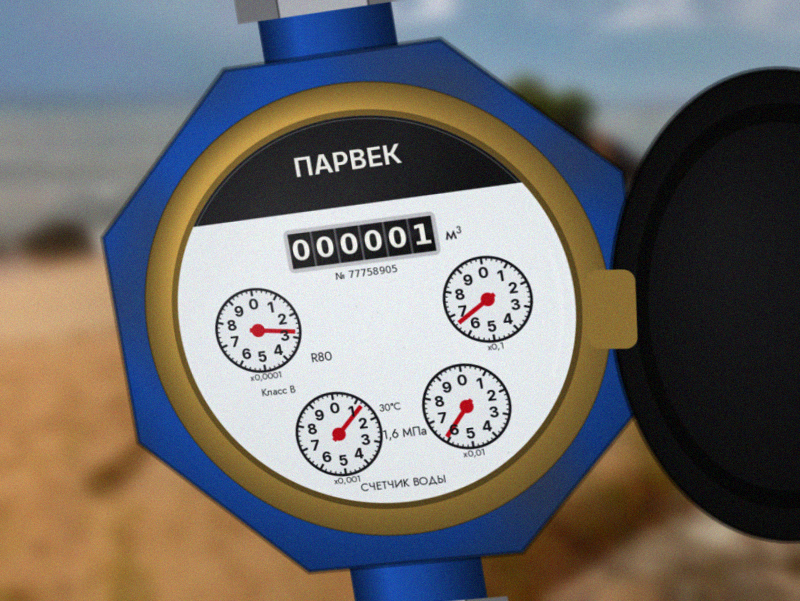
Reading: 1.6612; m³
